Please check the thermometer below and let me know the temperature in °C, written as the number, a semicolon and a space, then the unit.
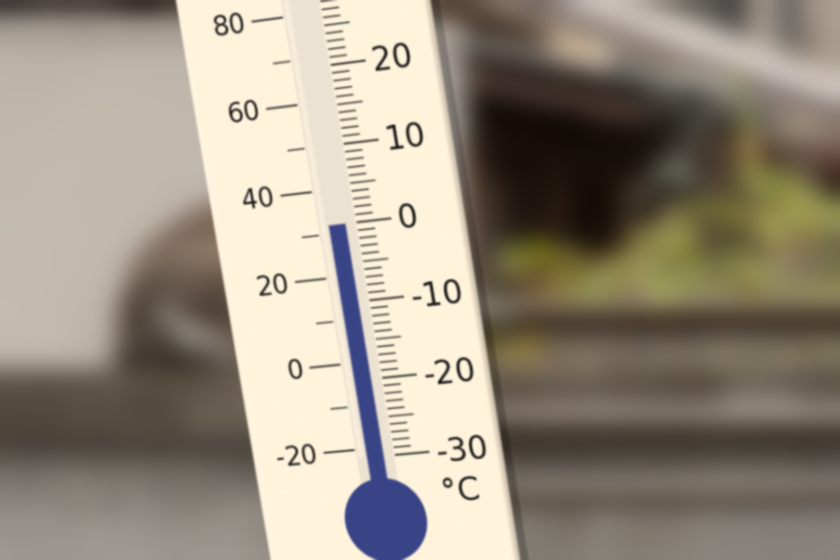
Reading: 0; °C
